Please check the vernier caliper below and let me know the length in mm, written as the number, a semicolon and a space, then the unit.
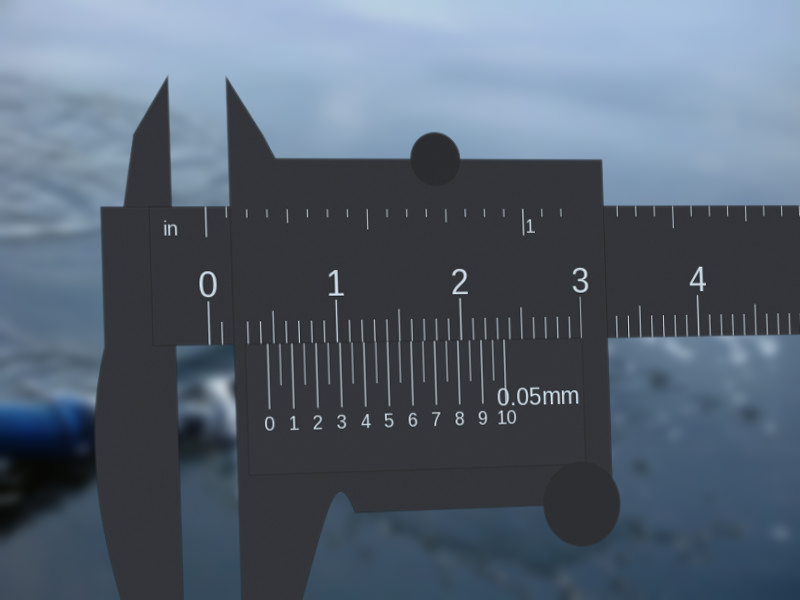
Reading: 4.5; mm
